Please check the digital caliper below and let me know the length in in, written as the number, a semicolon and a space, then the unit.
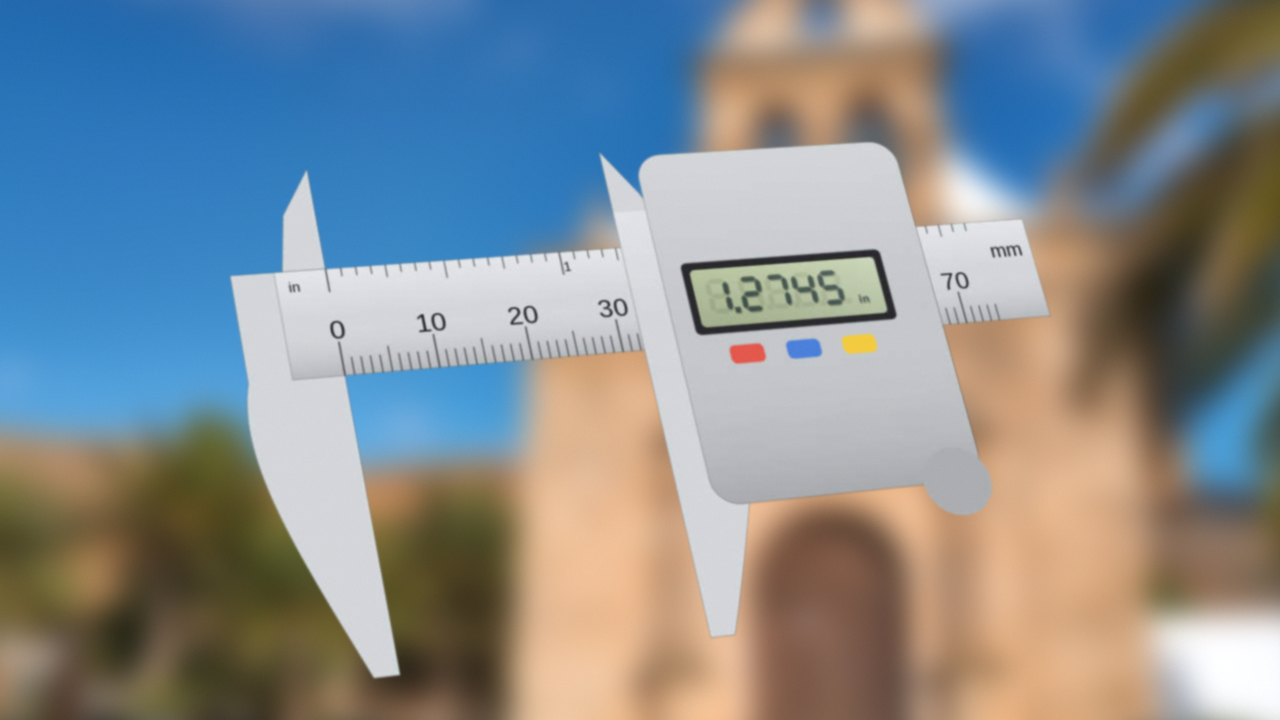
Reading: 1.2745; in
